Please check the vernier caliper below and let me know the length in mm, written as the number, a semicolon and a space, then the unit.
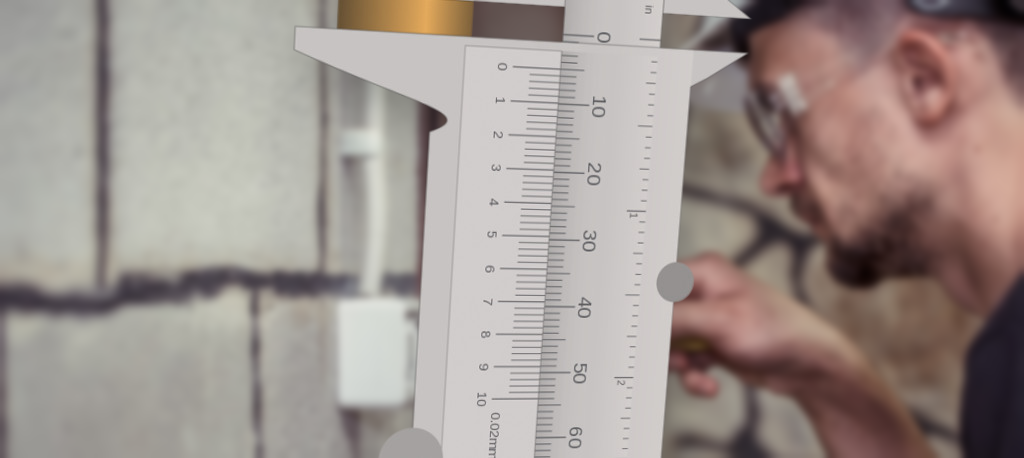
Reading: 5.0; mm
